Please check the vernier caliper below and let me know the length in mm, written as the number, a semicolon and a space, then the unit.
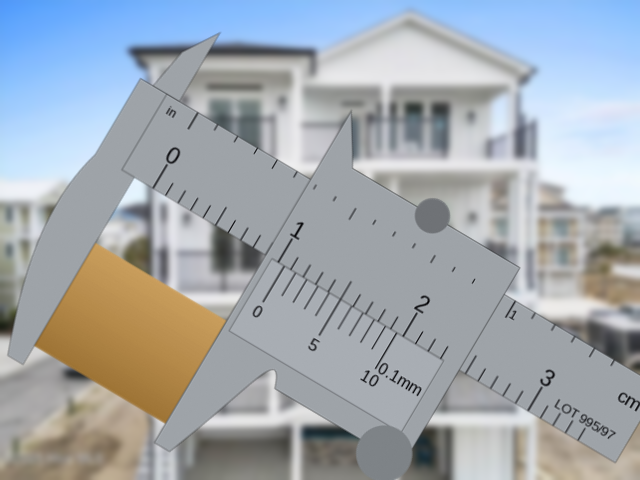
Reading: 10.5; mm
